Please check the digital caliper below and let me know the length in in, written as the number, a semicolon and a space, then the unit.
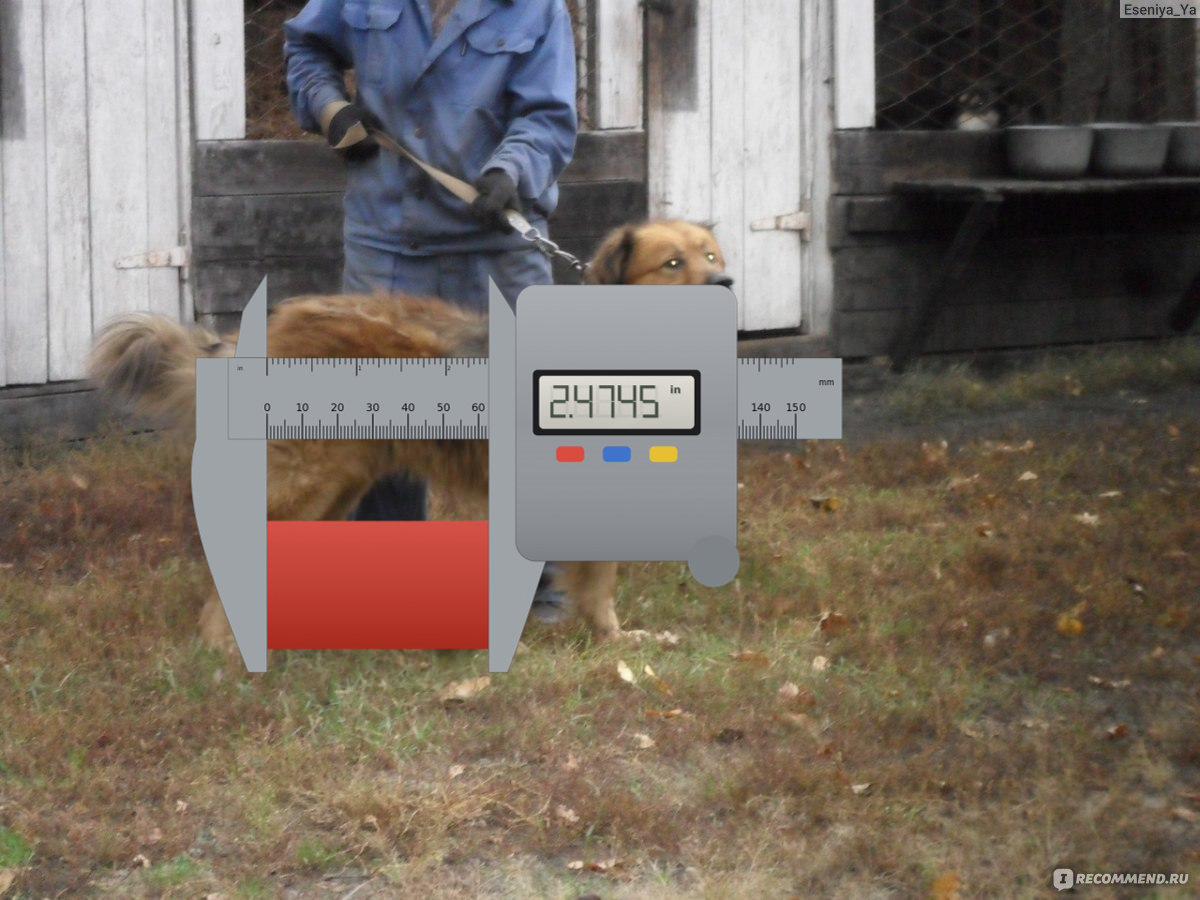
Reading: 2.4745; in
